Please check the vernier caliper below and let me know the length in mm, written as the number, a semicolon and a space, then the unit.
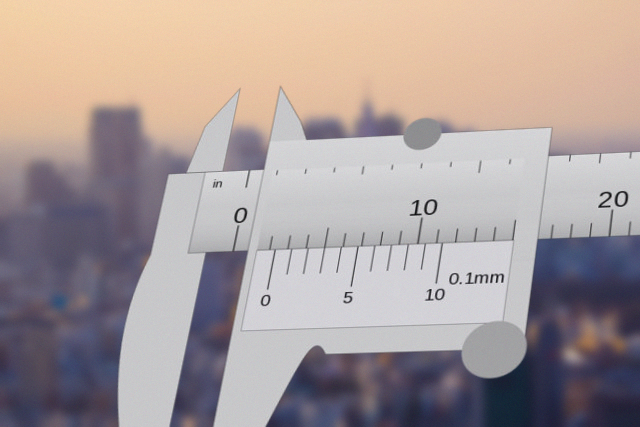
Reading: 2.3; mm
